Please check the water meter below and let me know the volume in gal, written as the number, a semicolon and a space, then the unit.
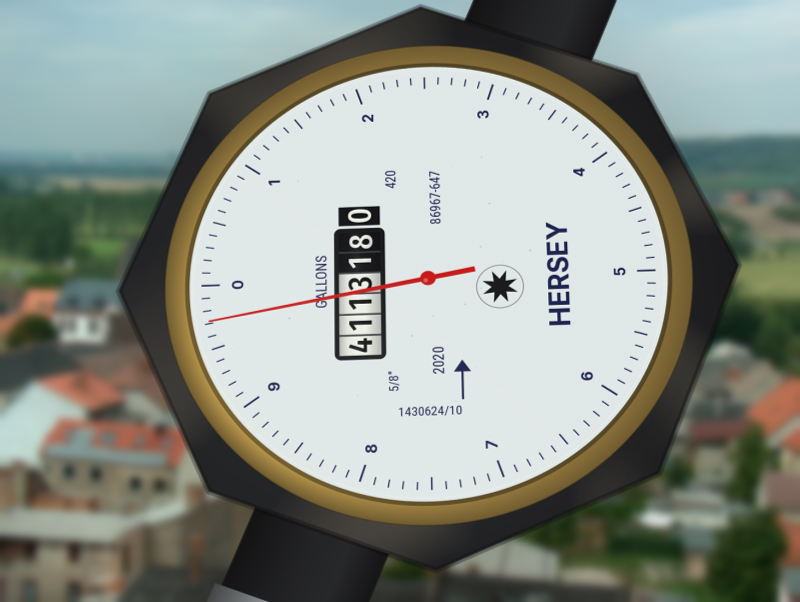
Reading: 4113179.7; gal
